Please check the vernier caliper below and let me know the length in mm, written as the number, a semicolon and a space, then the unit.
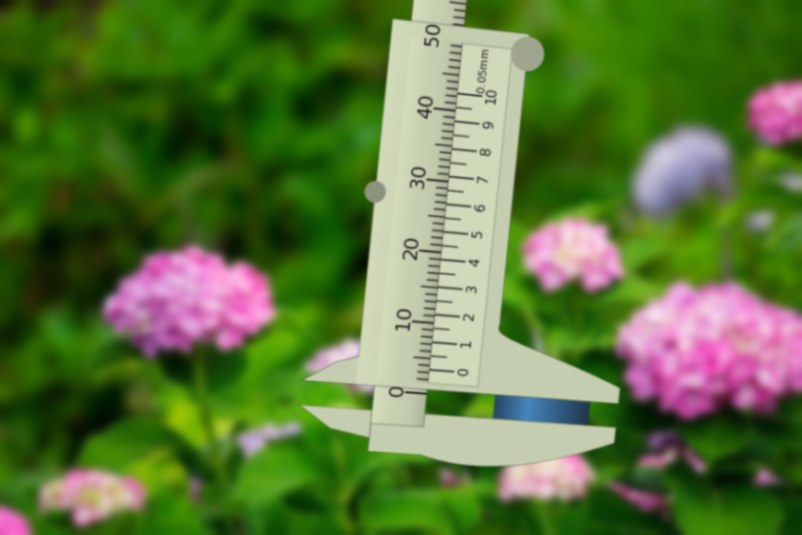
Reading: 3.4; mm
